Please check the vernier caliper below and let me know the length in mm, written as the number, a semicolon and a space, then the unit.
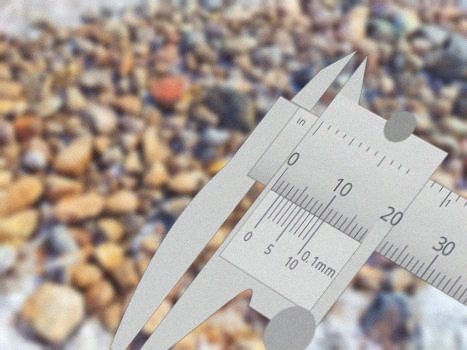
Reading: 2.0; mm
